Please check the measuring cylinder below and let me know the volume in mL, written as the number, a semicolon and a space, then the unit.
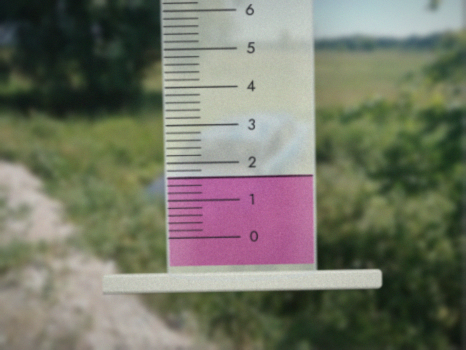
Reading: 1.6; mL
